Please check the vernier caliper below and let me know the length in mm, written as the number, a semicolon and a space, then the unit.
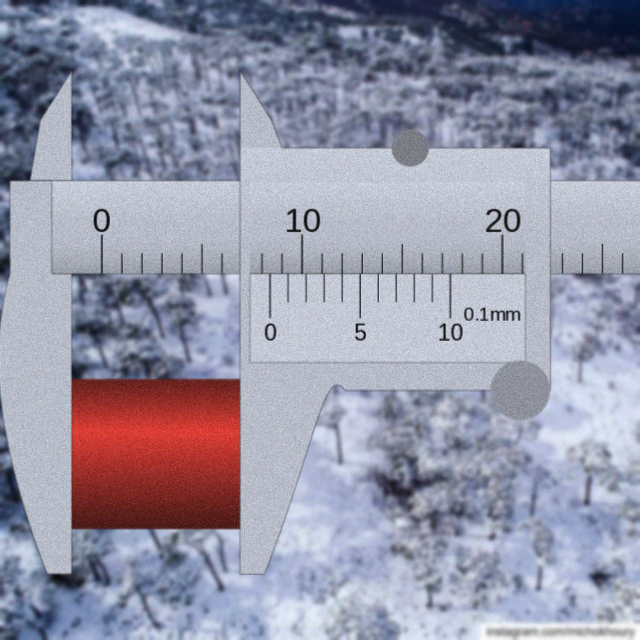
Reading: 8.4; mm
